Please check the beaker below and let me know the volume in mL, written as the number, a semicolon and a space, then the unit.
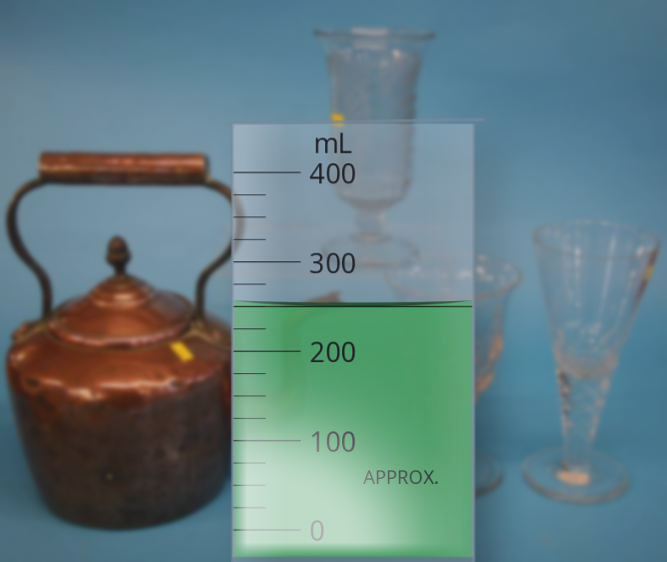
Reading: 250; mL
